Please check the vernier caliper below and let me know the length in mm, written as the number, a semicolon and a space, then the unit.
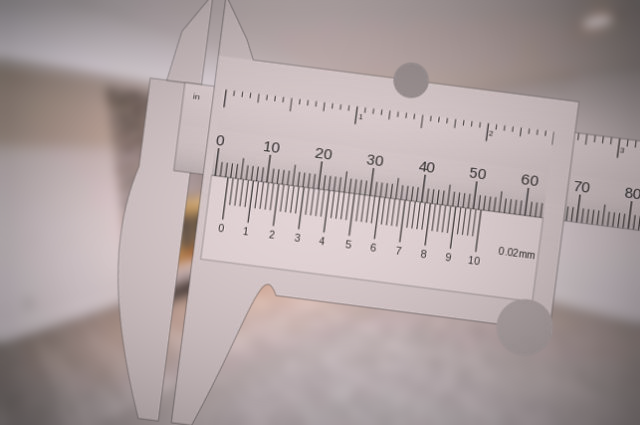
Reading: 2.5; mm
